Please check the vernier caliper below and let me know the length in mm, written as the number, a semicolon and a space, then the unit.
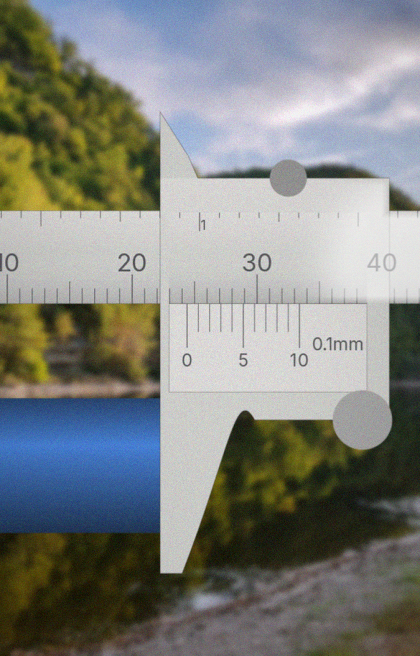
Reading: 24.4; mm
